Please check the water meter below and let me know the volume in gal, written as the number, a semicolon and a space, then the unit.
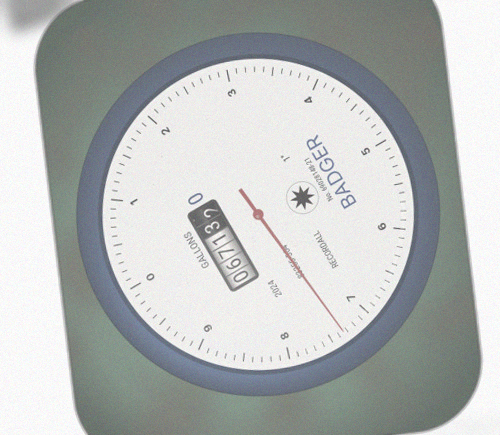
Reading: 671317.3; gal
